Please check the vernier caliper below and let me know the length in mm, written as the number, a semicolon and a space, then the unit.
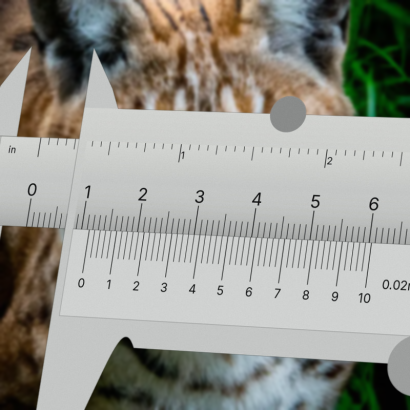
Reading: 11.4; mm
